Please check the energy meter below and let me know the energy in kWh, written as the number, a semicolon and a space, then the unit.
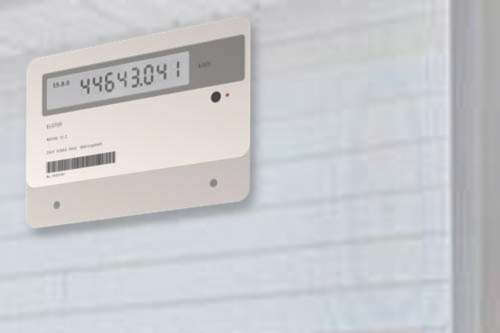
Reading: 44643.041; kWh
